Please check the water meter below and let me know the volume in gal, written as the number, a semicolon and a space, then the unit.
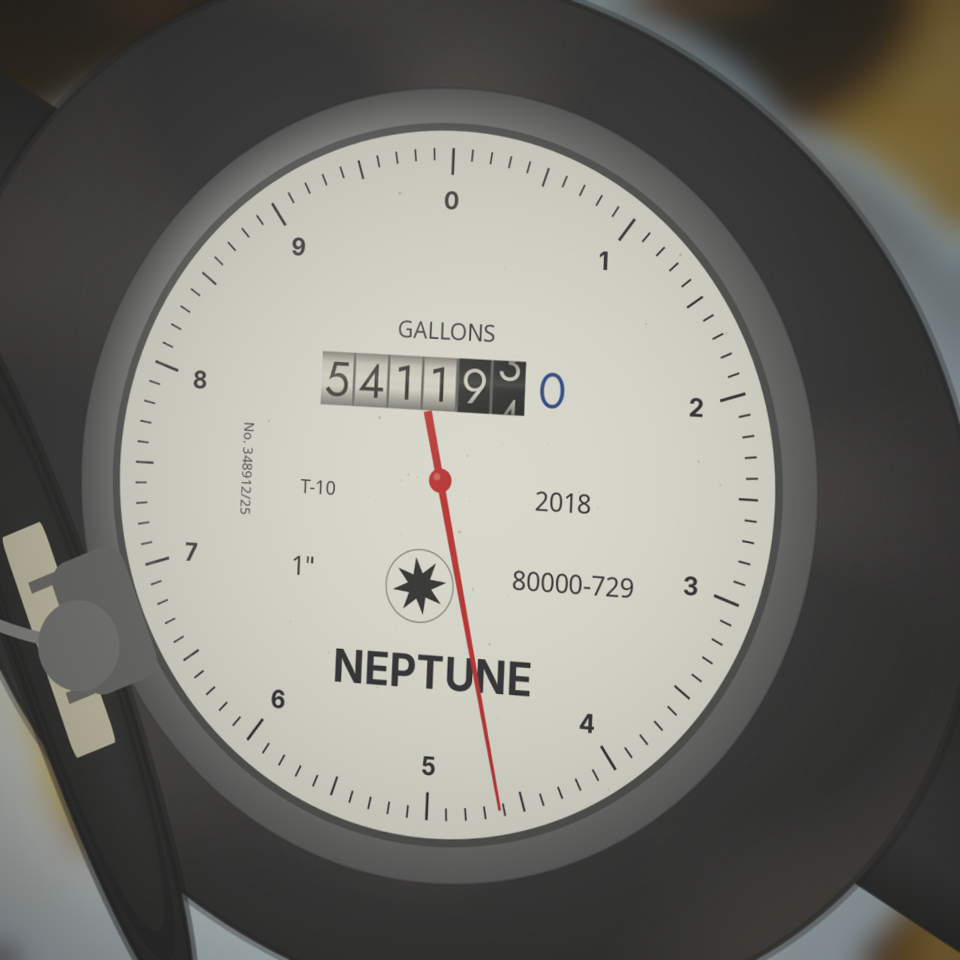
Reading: 5411934.6; gal
